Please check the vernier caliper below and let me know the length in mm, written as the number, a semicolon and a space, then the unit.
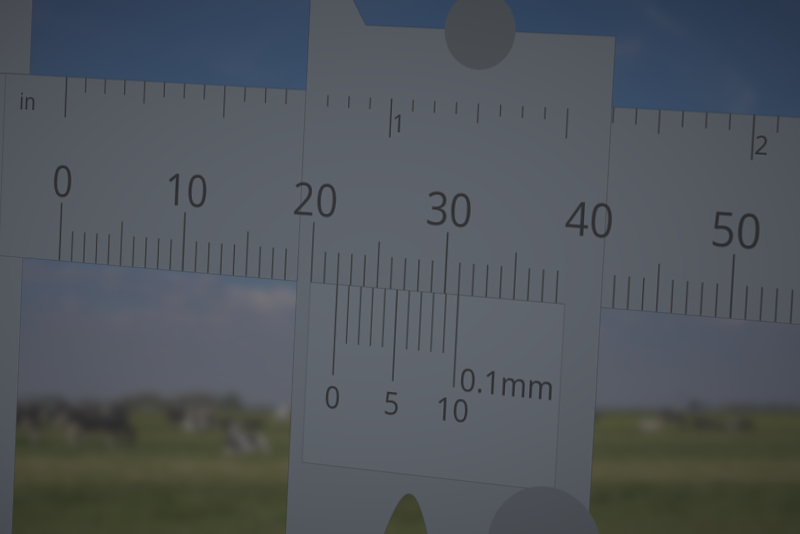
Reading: 22.0; mm
